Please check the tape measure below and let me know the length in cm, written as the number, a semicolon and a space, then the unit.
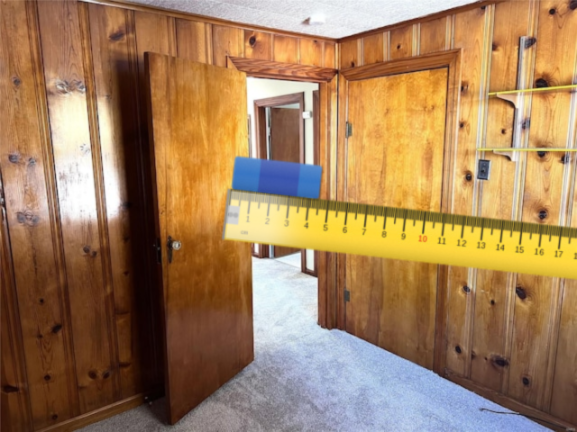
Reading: 4.5; cm
